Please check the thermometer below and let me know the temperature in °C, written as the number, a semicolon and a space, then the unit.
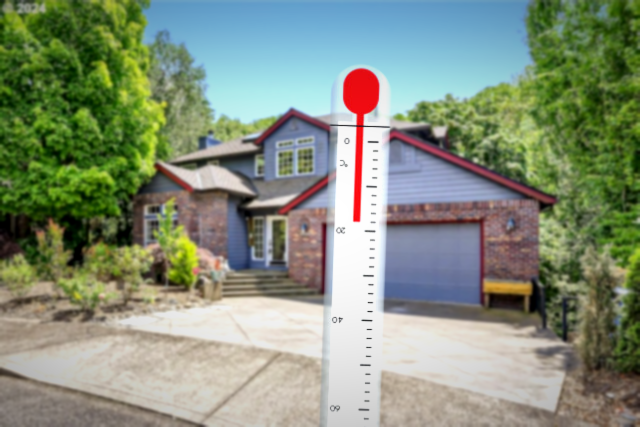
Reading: 18; °C
